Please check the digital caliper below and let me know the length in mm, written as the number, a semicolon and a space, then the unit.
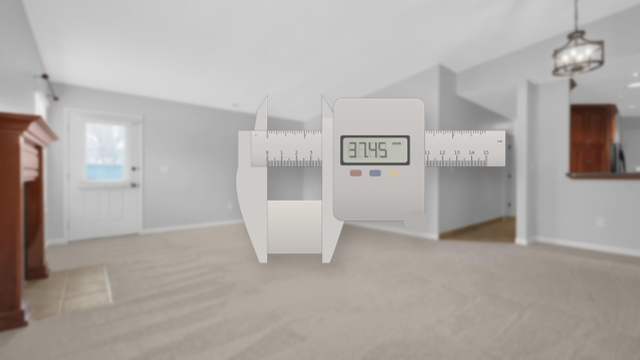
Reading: 37.45; mm
